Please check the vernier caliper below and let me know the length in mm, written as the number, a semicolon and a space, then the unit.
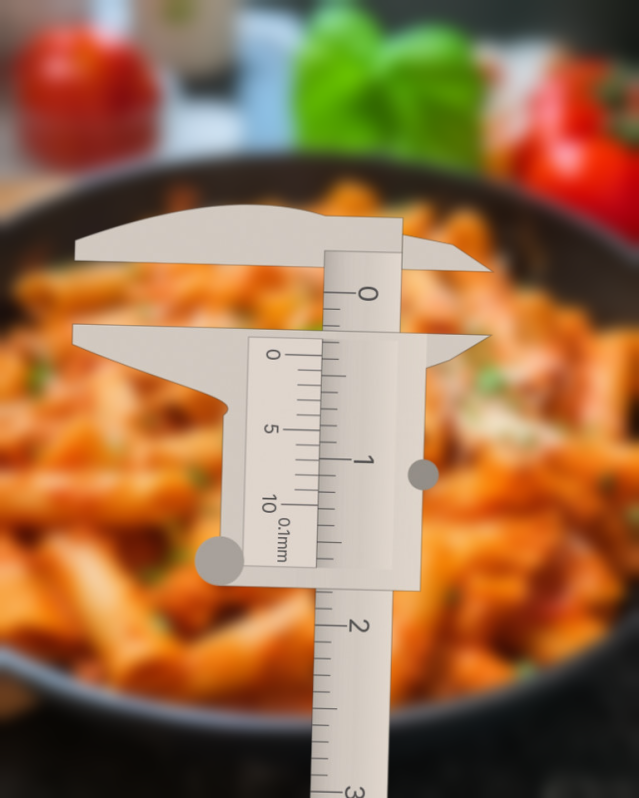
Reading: 3.8; mm
